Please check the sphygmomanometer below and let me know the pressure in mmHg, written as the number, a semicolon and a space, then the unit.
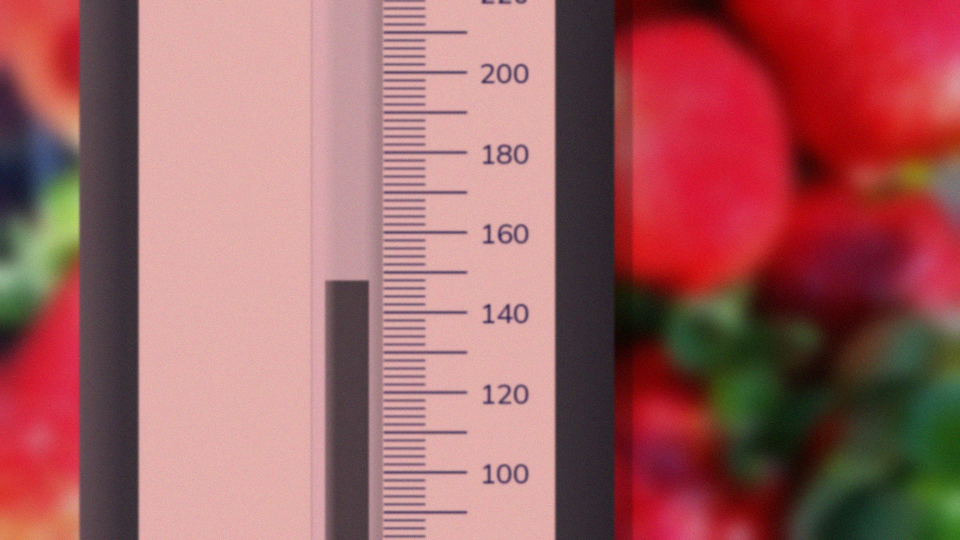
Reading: 148; mmHg
